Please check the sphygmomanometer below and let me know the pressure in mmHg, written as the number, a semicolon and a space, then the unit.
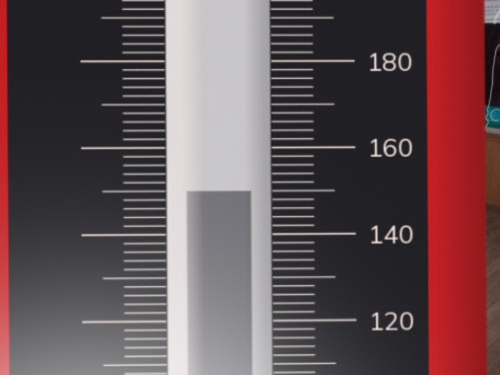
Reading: 150; mmHg
